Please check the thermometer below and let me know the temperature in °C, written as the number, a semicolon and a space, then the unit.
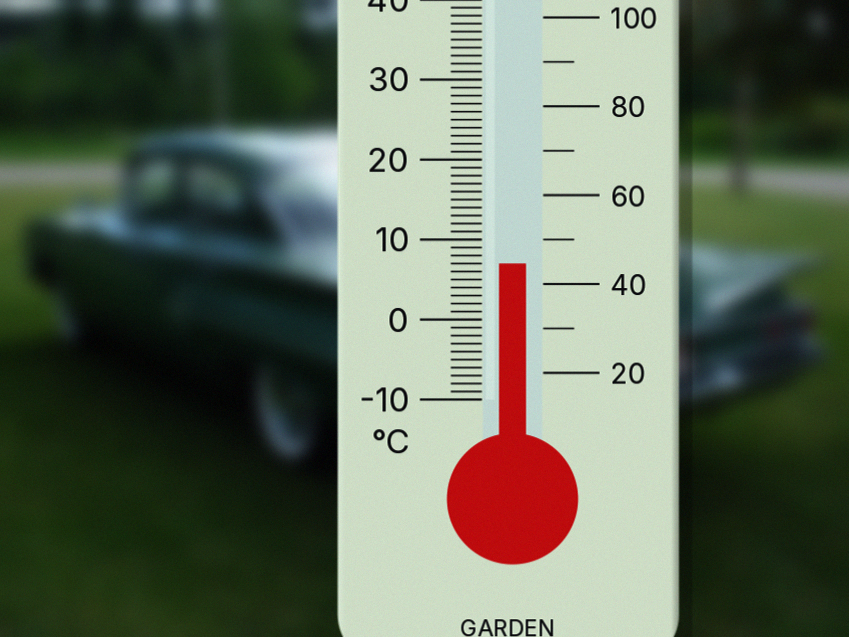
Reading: 7; °C
